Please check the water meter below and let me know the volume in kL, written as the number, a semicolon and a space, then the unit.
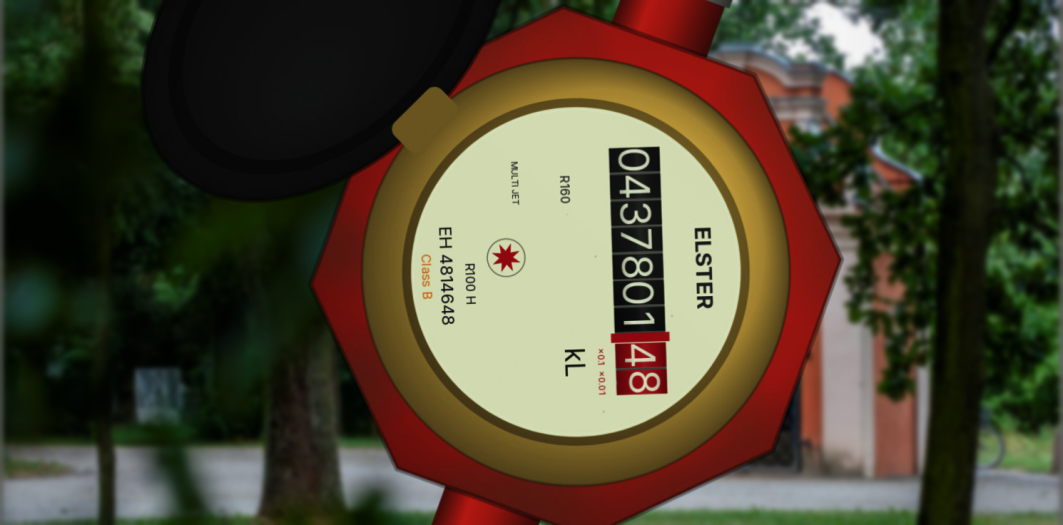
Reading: 437801.48; kL
